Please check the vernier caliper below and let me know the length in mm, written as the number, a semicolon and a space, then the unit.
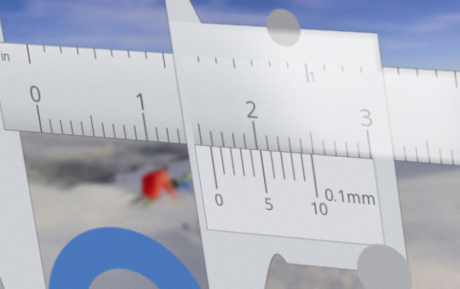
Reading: 15.8; mm
